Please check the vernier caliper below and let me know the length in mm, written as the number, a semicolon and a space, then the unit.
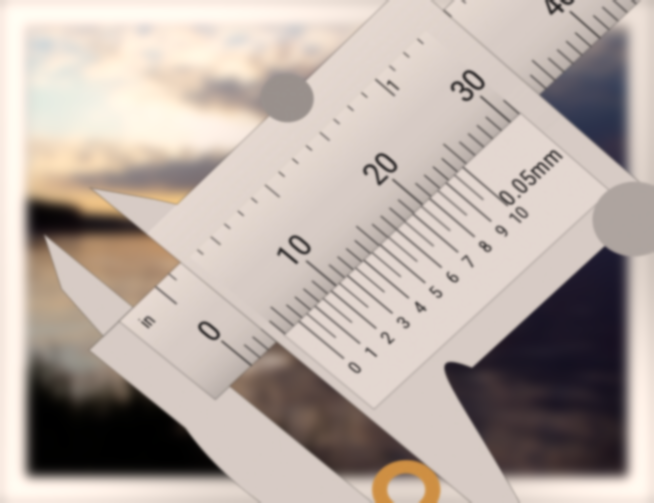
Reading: 5.6; mm
